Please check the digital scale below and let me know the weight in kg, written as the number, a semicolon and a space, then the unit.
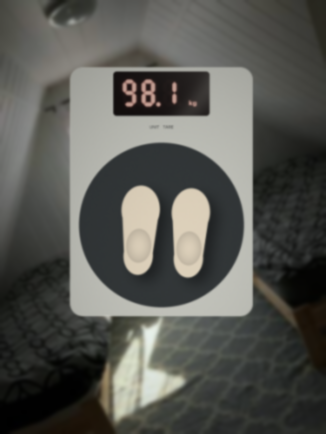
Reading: 98.1; kg
